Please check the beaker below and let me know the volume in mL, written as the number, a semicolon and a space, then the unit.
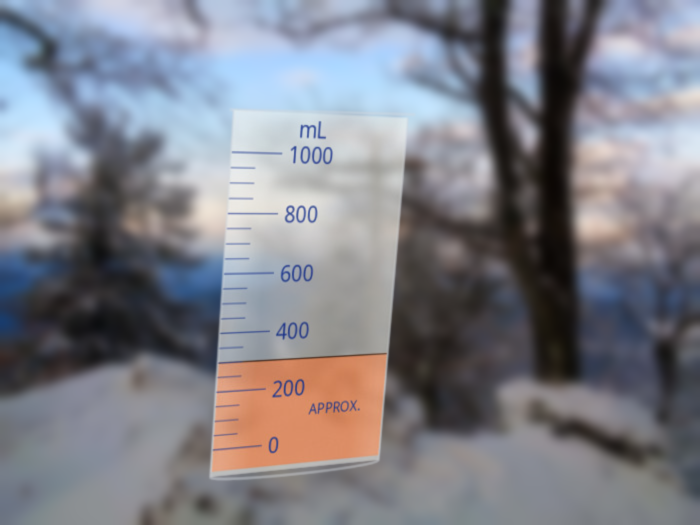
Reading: 300; mL
